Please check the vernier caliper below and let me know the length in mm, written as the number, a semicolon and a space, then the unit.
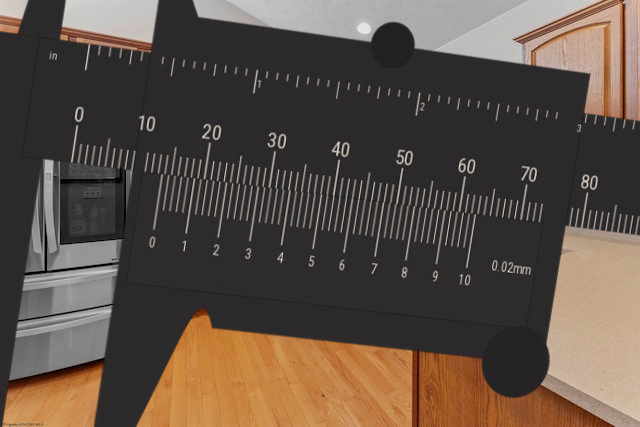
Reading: 13.6; mm
